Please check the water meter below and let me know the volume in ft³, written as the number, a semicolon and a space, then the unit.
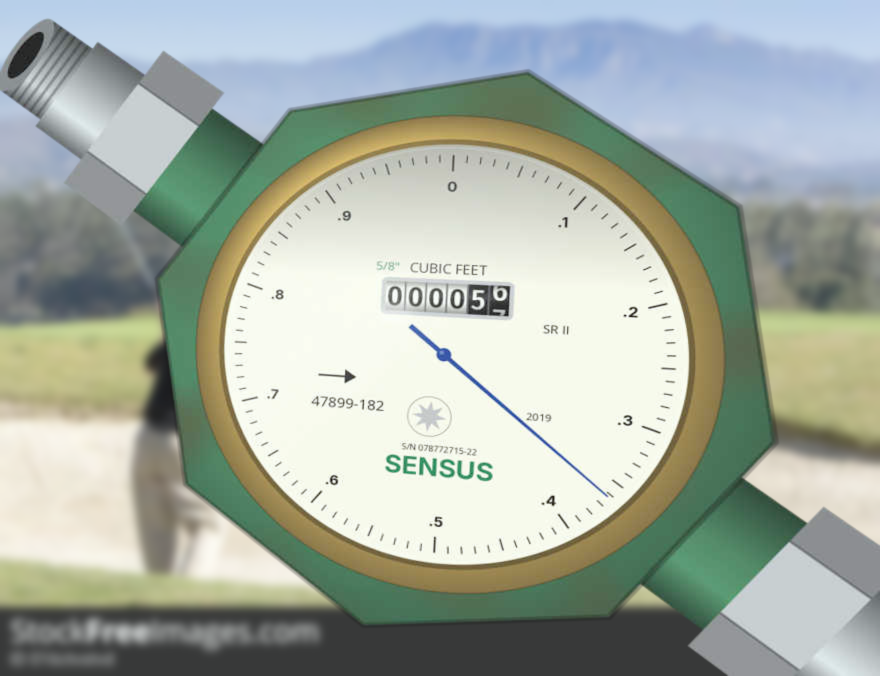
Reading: 56.36; ft³
